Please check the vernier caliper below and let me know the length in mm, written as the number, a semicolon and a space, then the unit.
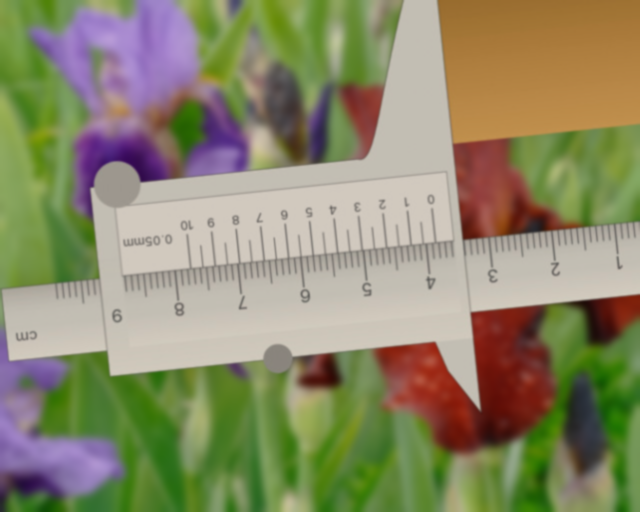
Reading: 38.5; mm
